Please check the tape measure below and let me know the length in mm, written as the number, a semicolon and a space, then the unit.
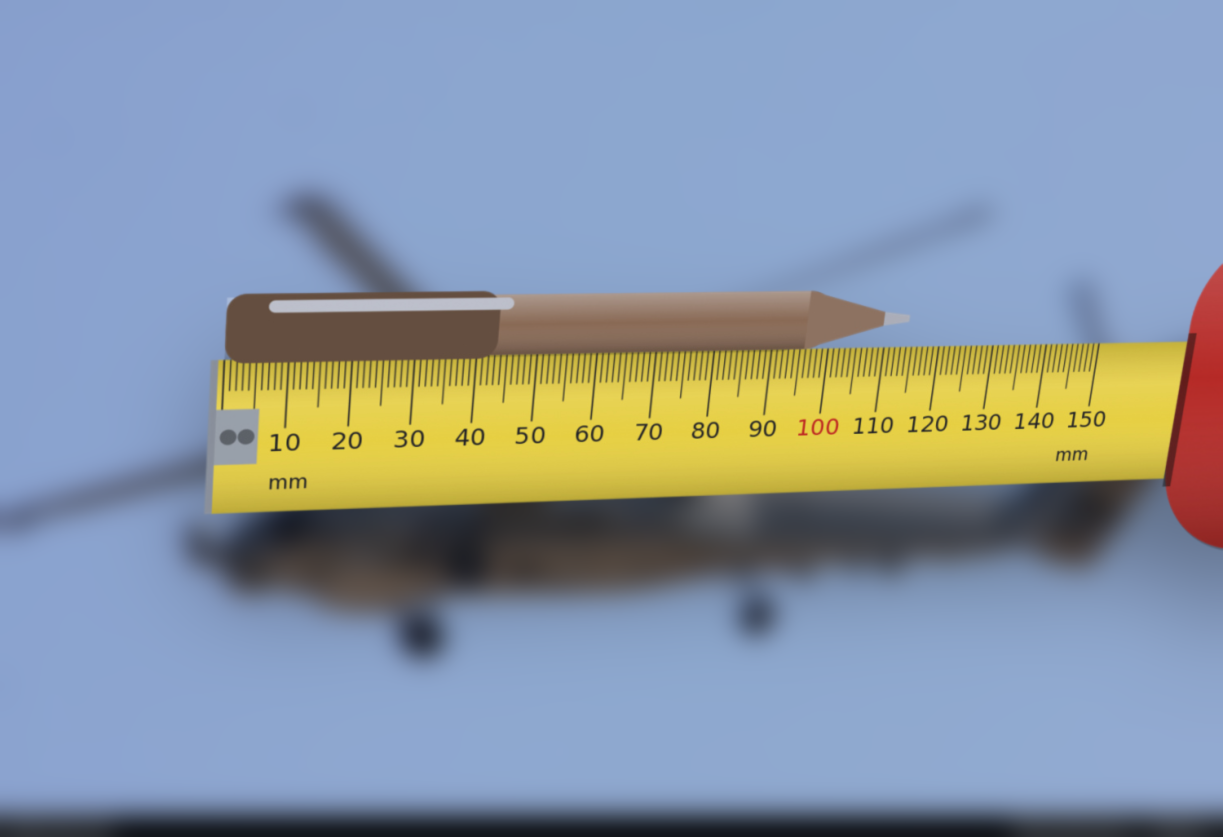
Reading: 114; mm
